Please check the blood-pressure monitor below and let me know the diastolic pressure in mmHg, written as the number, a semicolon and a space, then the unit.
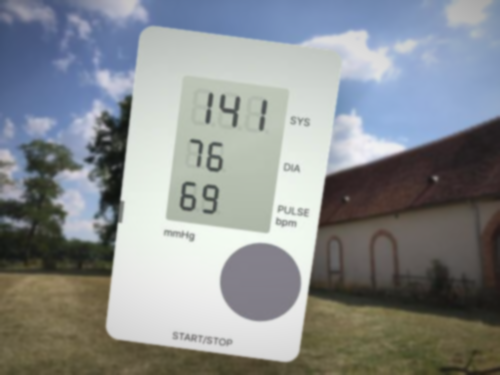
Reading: 76; mmHg
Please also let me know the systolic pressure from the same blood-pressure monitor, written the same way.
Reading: 141; mmHg
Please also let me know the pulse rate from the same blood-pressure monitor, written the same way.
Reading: 69; bpm
